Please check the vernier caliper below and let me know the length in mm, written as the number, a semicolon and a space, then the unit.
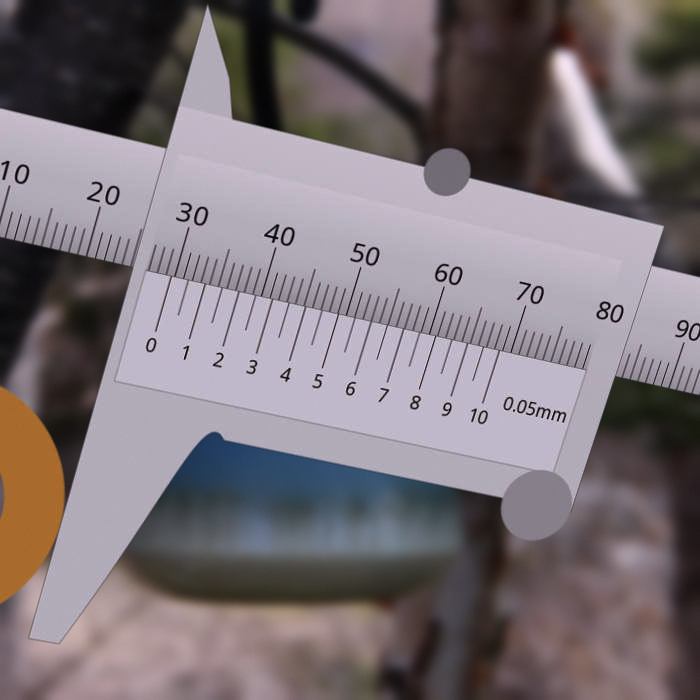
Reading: 29.6; mm
